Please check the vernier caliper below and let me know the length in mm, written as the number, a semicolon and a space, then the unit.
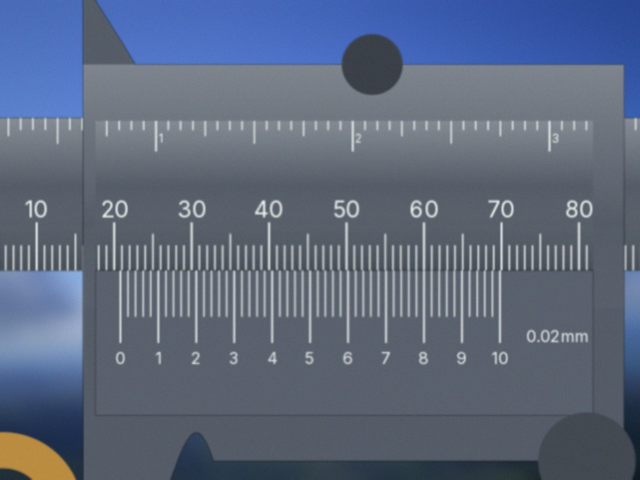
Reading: 20.8; mm
